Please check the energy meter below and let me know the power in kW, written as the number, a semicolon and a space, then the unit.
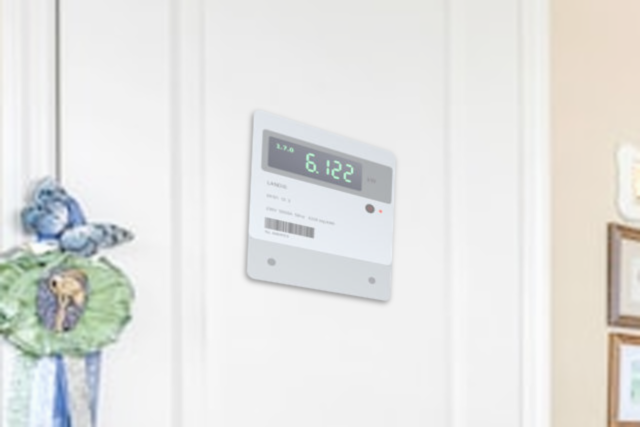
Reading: 6.122; kW
